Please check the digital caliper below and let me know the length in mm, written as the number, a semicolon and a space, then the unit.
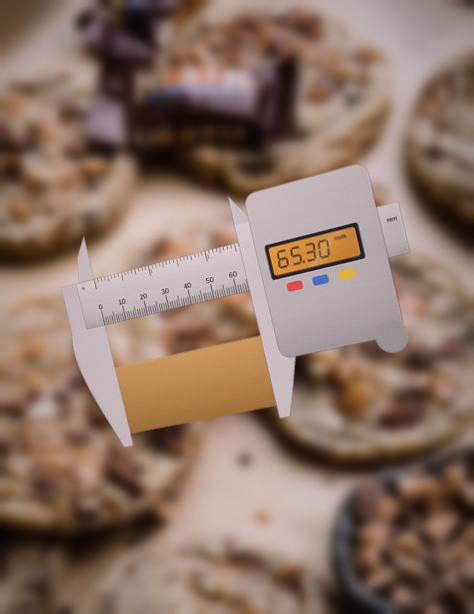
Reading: 65.30; mm
